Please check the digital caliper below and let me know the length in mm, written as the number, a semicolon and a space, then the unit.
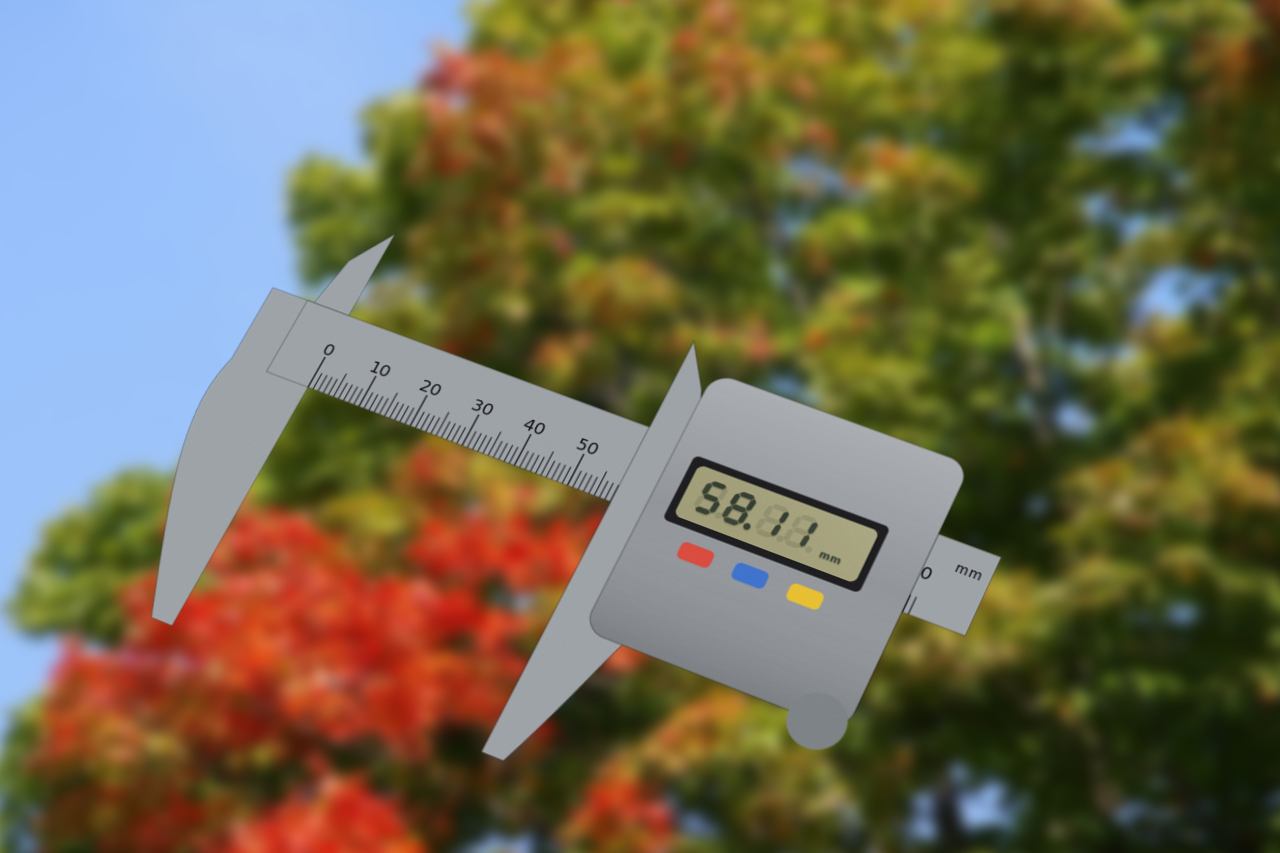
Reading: 58.11; mm
